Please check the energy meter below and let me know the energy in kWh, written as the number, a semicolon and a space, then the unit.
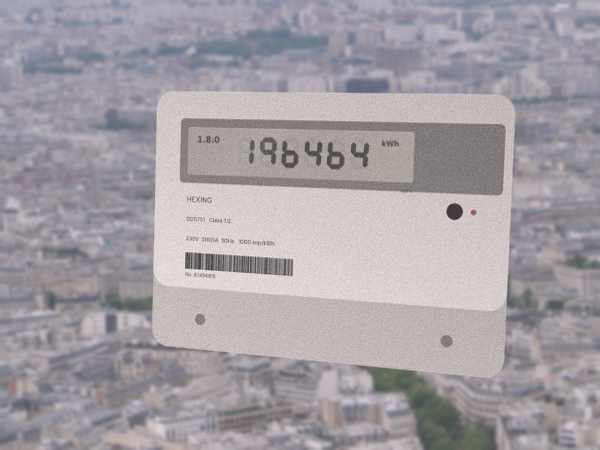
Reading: 196464; kWh
